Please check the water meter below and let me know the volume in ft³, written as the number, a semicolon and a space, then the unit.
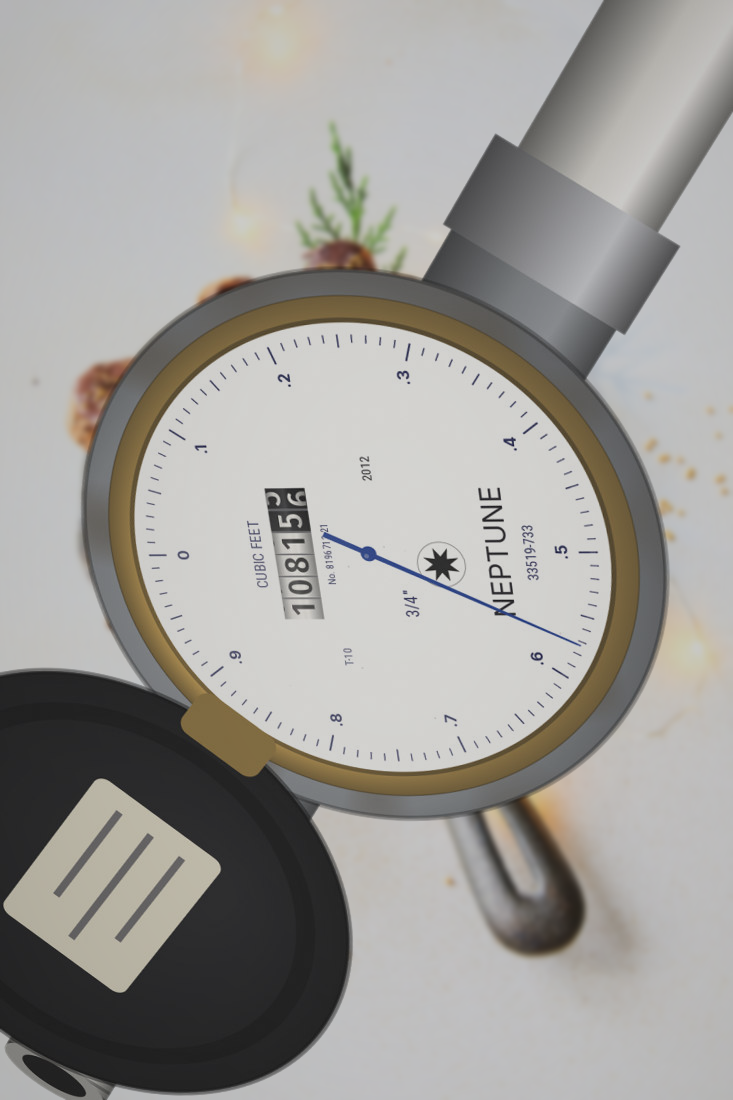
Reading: 108155.57; ft³
